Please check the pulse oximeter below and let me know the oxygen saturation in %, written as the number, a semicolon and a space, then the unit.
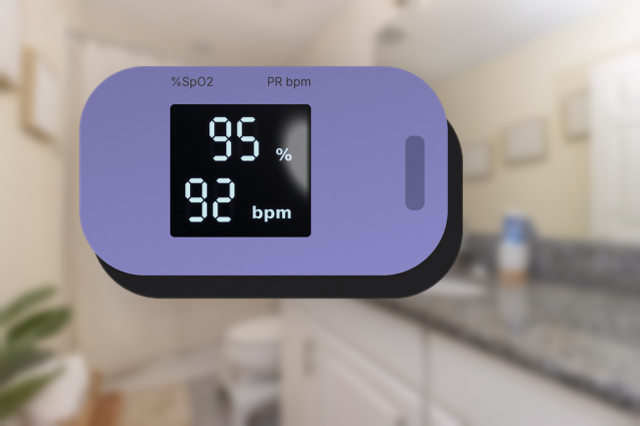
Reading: 95; %
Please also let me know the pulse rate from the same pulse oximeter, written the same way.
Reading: 92; bpm
